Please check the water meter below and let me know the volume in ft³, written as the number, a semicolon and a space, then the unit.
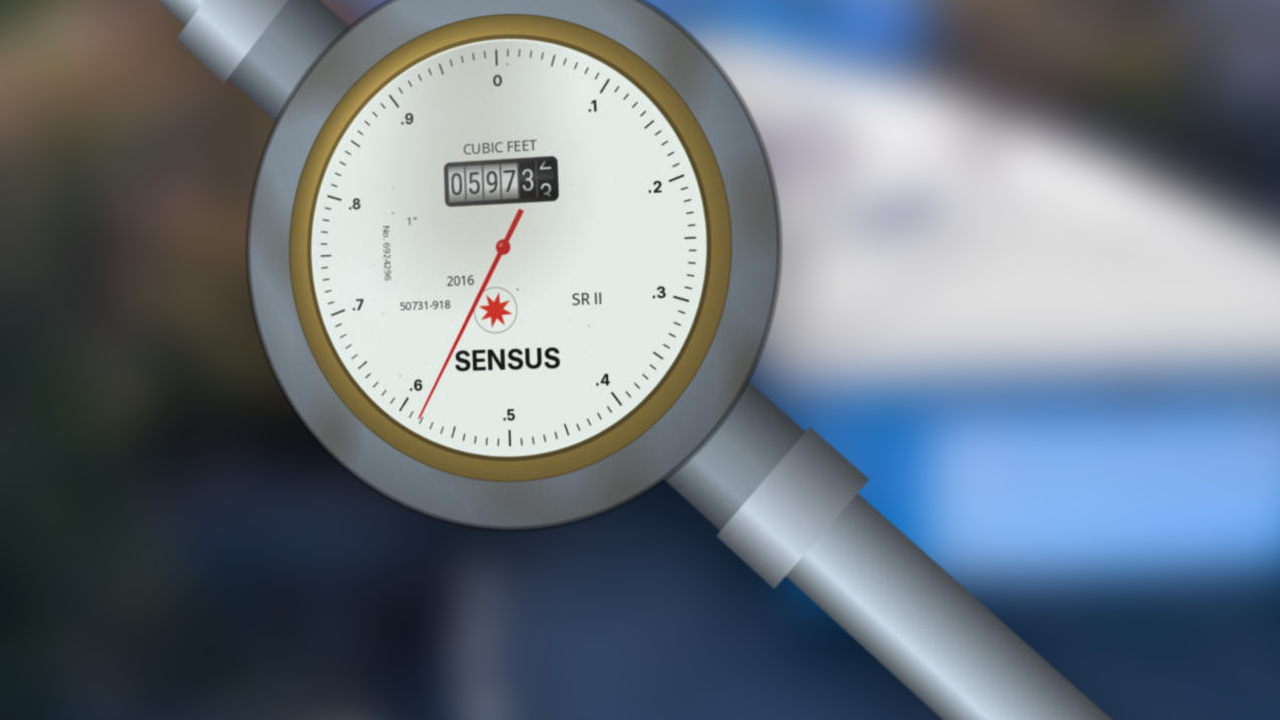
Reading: 59732.58; ft³
